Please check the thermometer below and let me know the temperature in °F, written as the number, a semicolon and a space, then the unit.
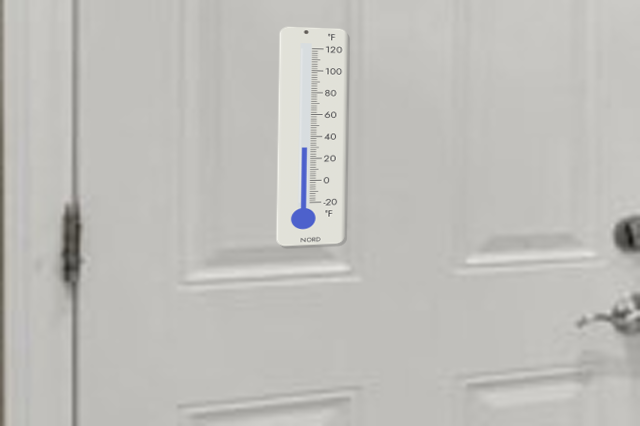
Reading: 30; °F
